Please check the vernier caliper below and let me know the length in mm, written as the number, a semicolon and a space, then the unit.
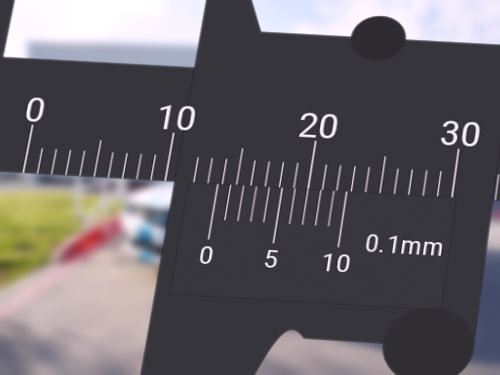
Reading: 13.7; mm
